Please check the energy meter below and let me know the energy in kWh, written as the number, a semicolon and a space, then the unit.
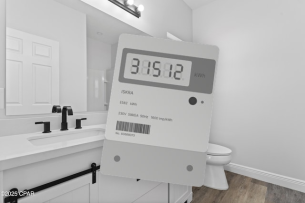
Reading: 31512; kWh
